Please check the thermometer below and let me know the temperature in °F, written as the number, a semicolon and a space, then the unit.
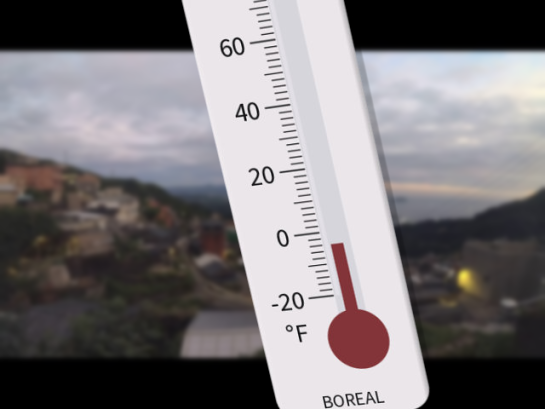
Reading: -4; °F
